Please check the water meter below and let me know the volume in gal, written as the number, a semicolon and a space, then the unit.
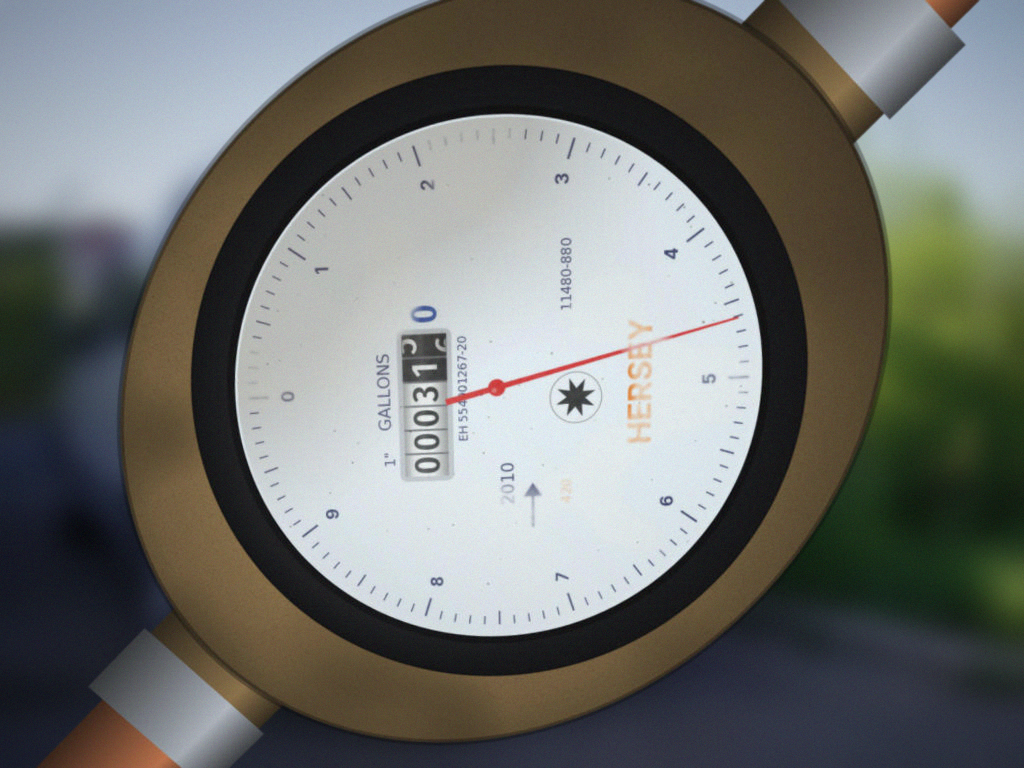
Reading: 3154.6; gal
